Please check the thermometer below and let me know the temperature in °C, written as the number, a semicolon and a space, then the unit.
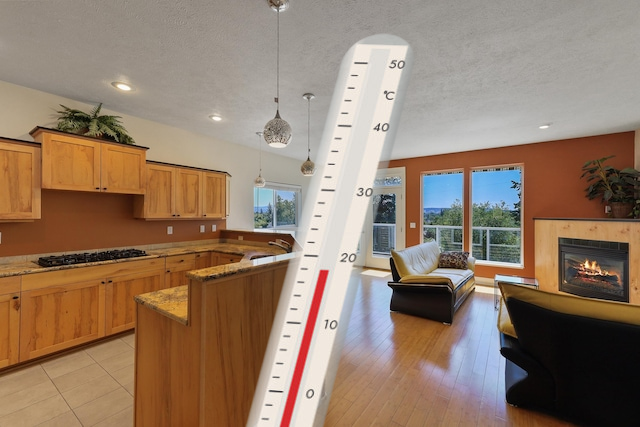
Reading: 18; °C
